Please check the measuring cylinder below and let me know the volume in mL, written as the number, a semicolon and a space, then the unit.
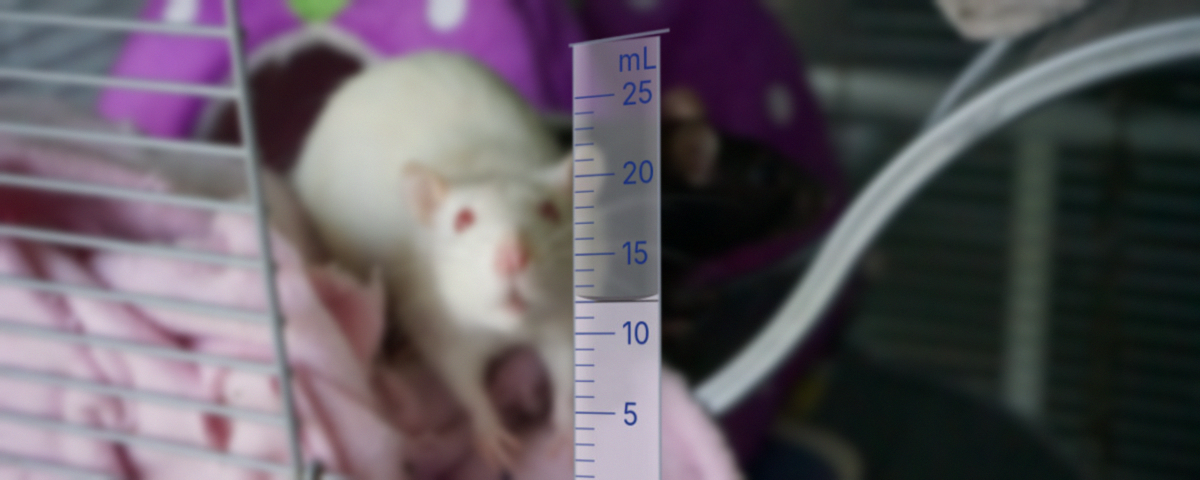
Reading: 12; mL
